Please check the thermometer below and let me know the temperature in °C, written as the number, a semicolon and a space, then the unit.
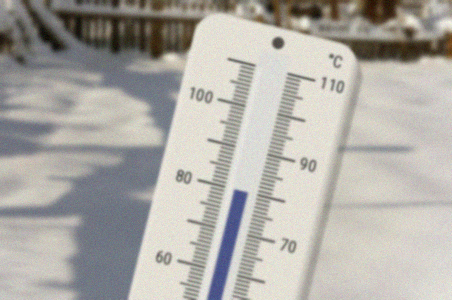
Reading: 80; °C
